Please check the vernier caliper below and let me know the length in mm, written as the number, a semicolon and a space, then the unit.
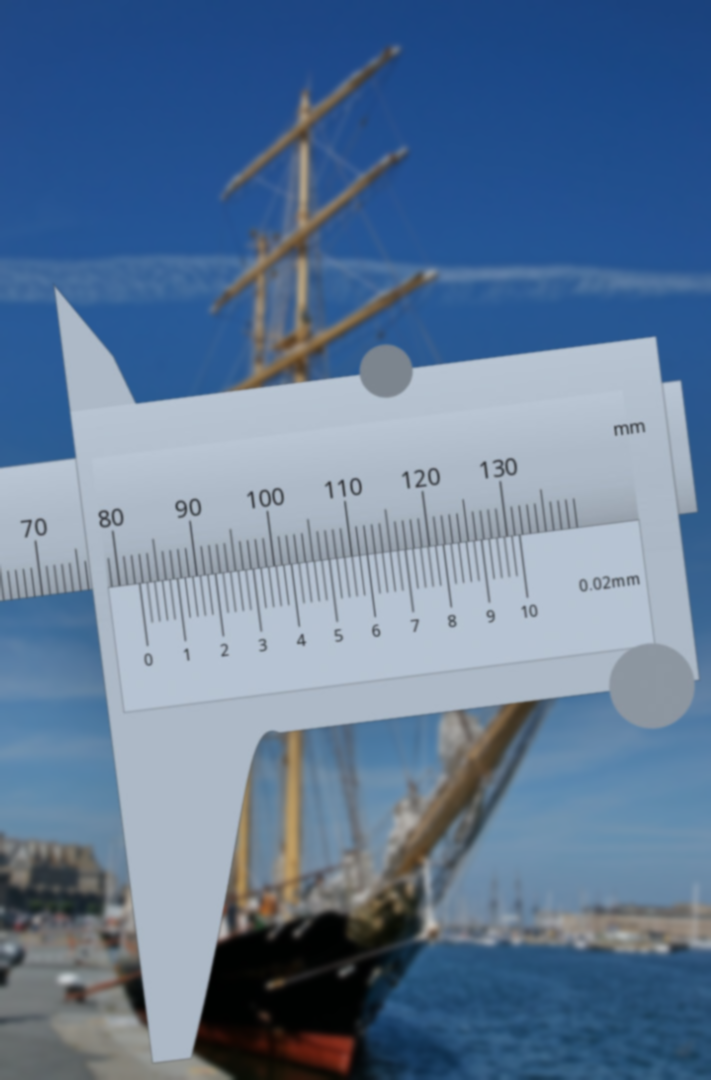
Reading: 82.6; mm
